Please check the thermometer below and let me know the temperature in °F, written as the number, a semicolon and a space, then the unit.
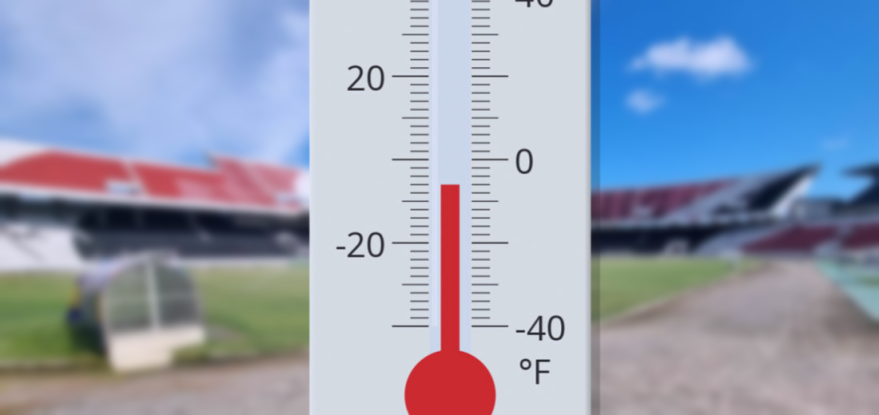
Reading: -6; °F
